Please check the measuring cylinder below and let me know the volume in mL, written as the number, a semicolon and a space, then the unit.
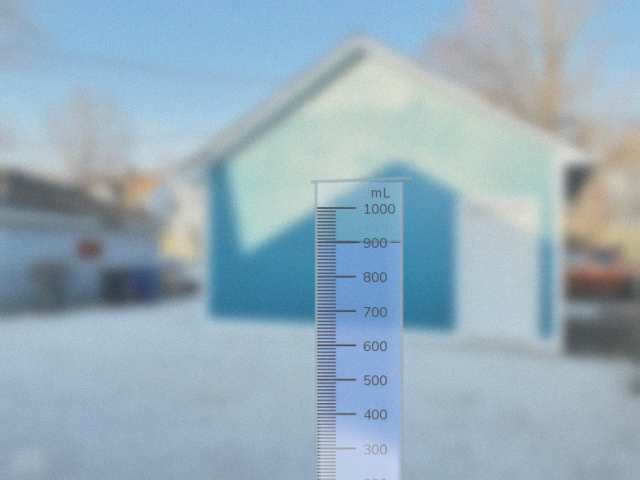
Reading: 900; mL
